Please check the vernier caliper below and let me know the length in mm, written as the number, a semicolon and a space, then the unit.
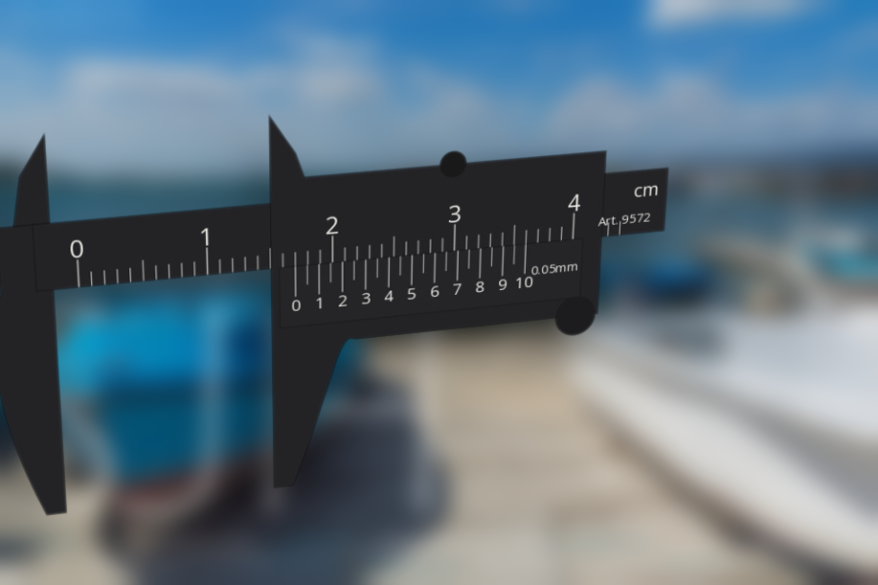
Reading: 17.0; mm
